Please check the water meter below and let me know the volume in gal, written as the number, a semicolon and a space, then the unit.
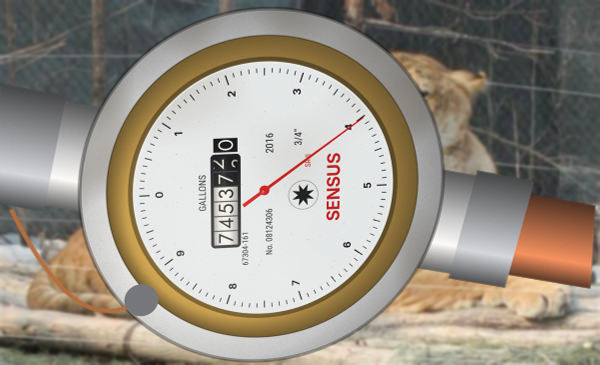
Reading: 7453724.0; gal
